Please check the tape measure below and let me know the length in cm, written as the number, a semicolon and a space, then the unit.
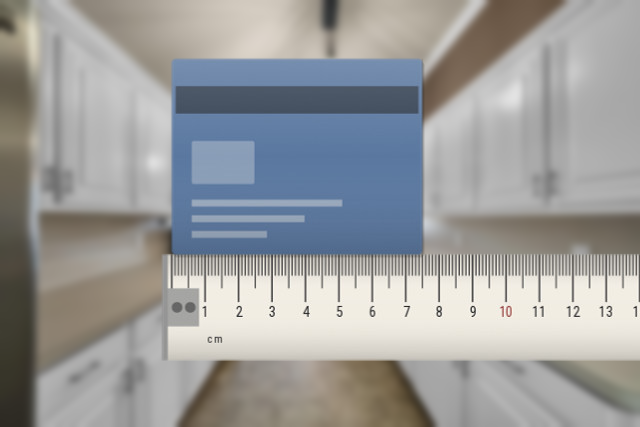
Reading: 7.5; cm
